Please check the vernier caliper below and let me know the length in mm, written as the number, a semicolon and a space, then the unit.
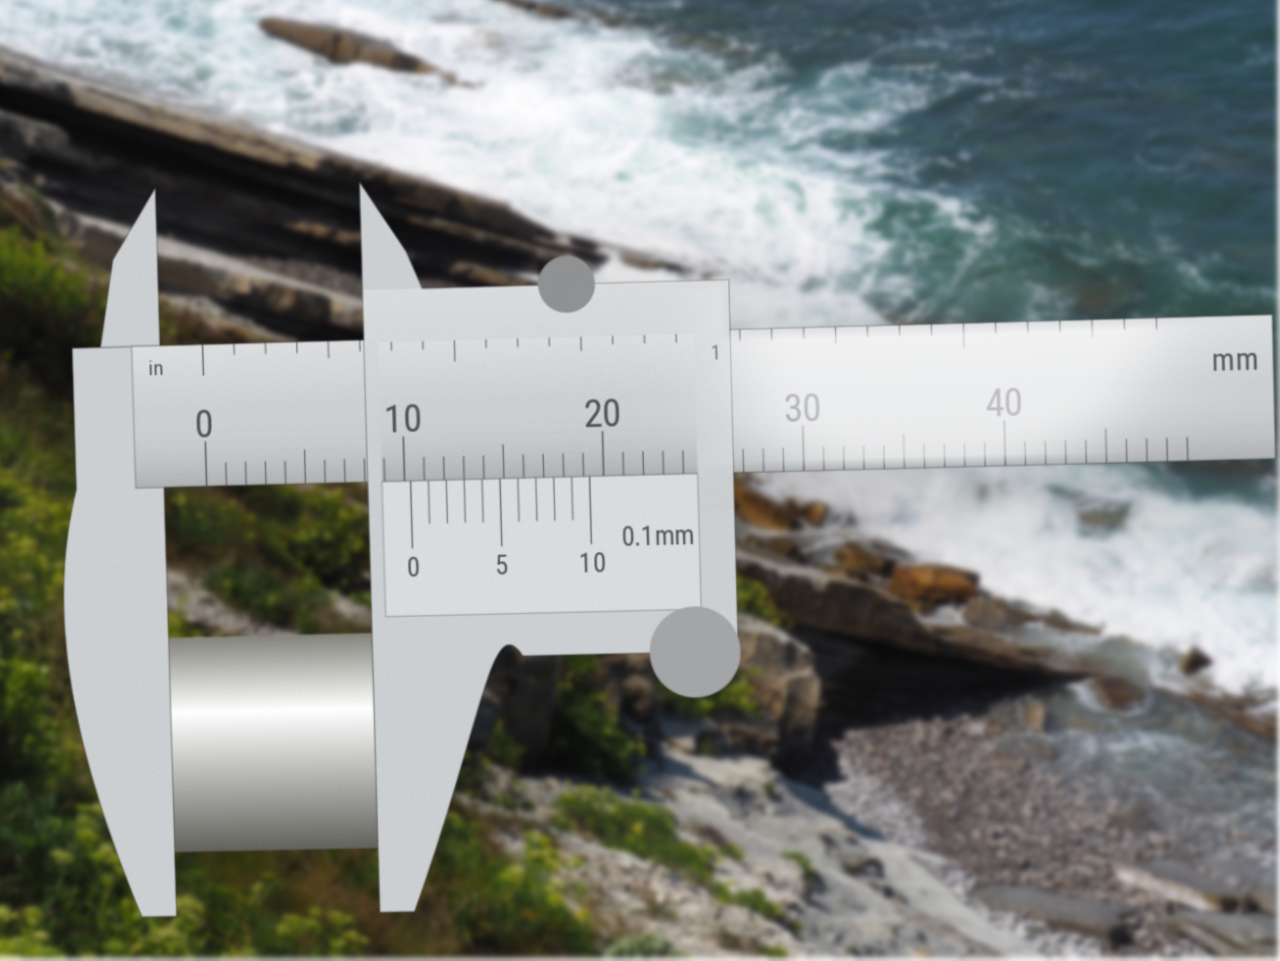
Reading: 10.3; mm
